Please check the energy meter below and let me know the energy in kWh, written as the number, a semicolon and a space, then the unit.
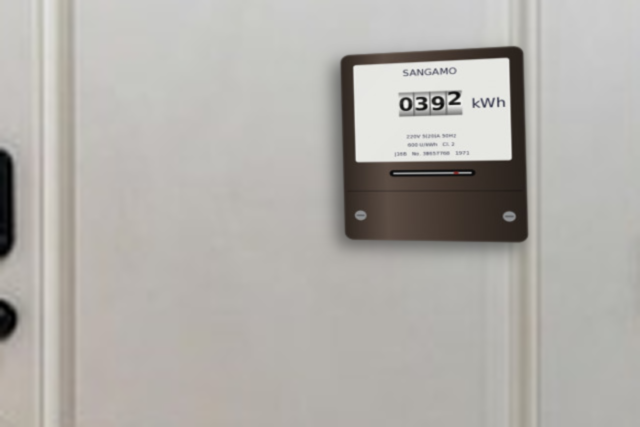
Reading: 392; kWh
